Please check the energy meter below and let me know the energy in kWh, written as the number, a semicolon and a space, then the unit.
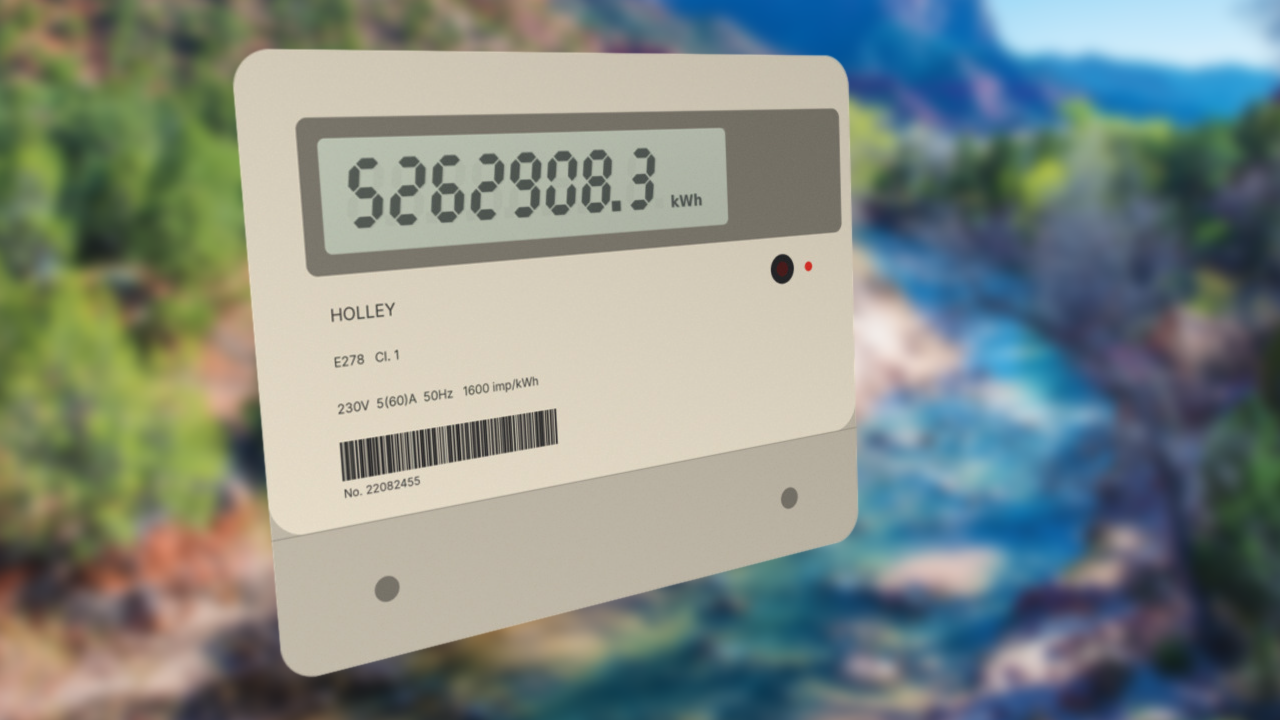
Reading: 5262908.3; kWh
